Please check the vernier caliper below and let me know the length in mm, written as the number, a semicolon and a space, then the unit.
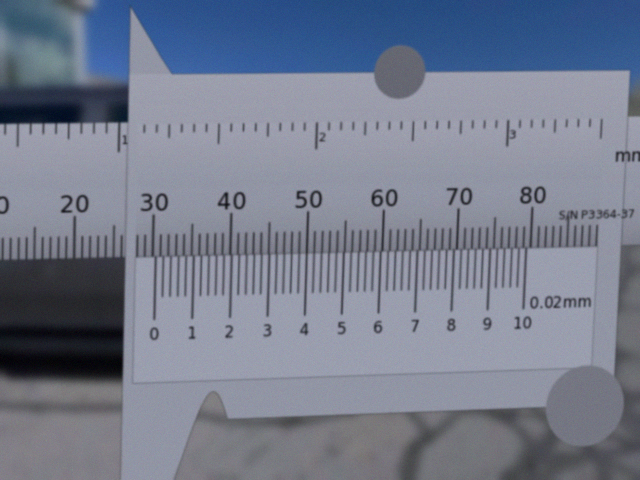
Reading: 30.4; mm
